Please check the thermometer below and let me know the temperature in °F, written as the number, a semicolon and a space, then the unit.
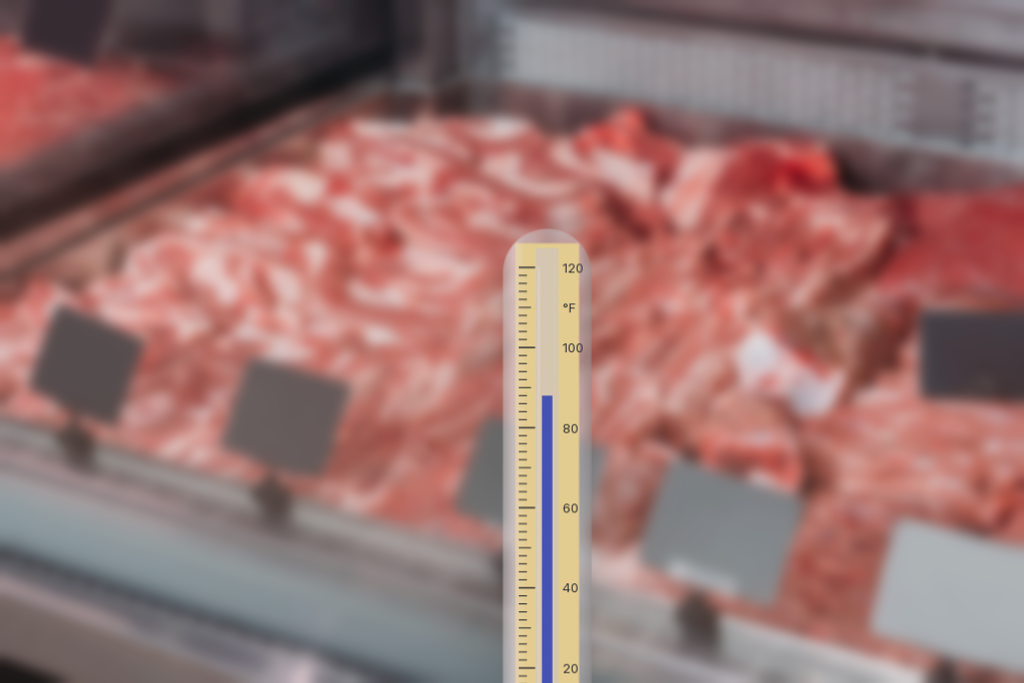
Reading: 88; °F
